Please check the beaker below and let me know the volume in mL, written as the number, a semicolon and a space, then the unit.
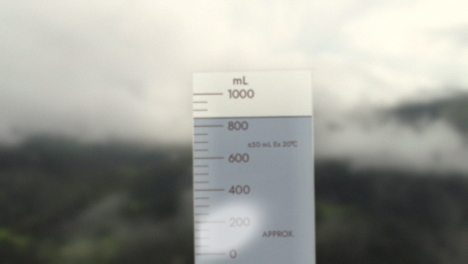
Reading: 850; mL
